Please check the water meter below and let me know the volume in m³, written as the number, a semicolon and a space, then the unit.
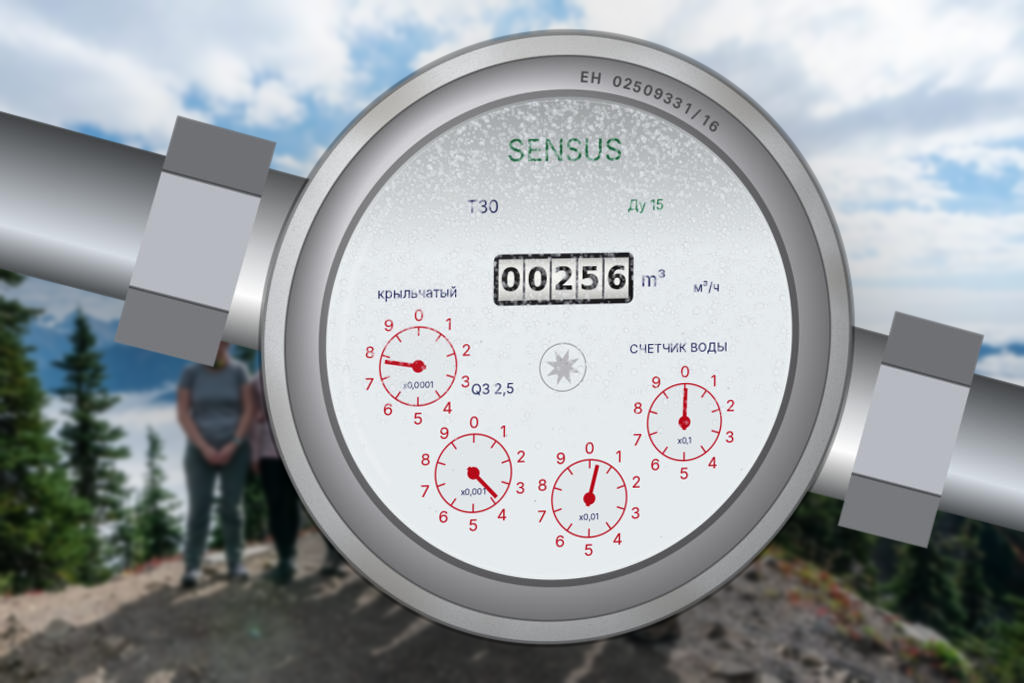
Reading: 256.0037; m³
